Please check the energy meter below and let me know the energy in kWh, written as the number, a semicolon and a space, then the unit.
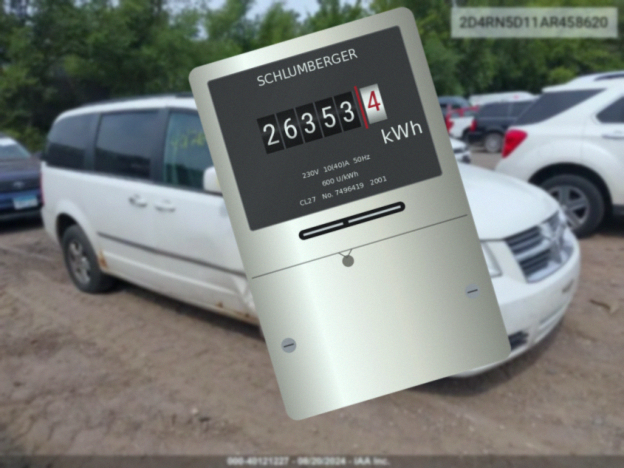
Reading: 26353.4; kWh
